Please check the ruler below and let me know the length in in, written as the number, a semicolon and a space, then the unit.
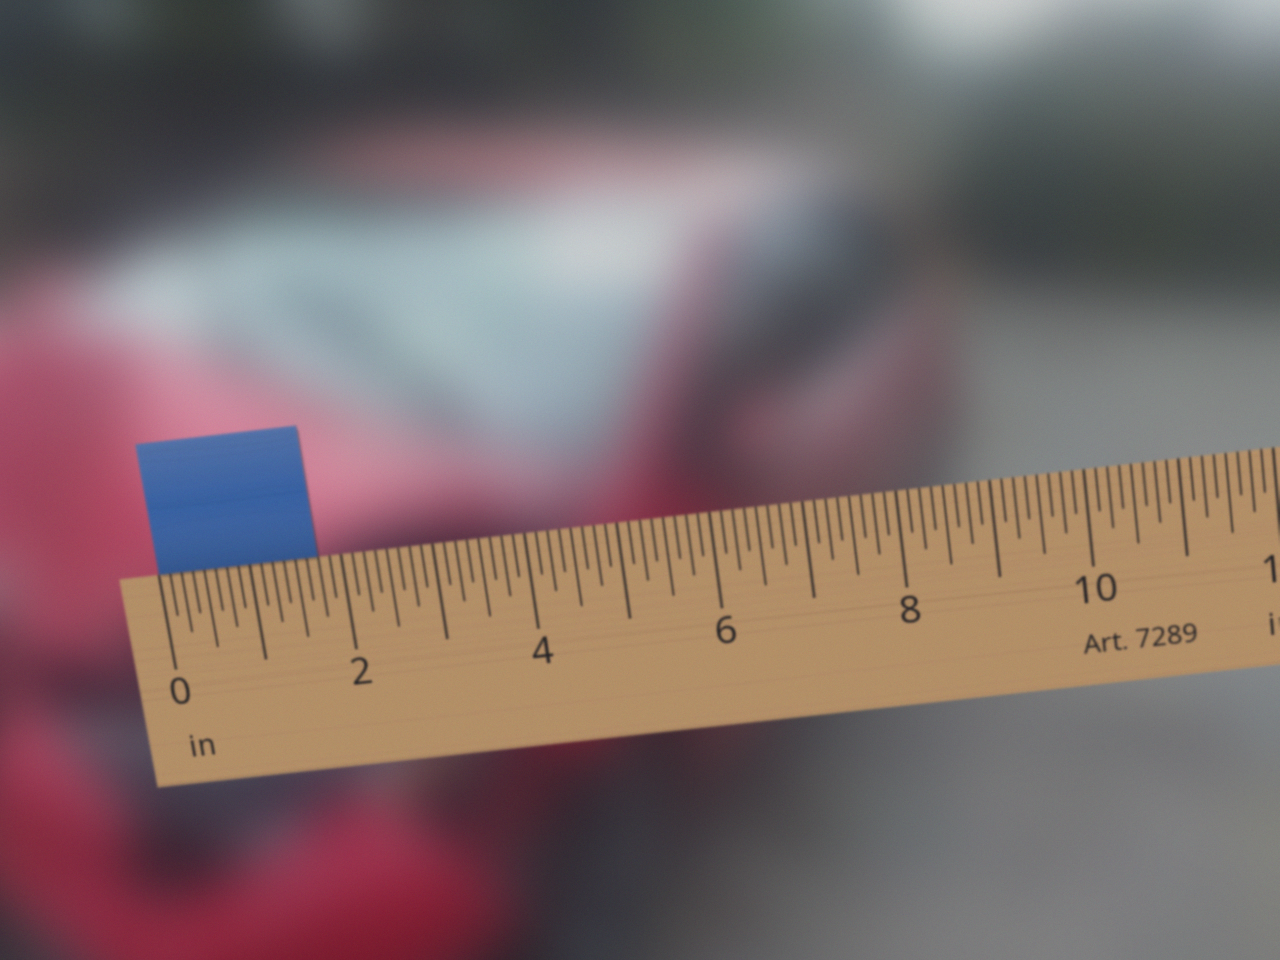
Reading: 1.75; in
